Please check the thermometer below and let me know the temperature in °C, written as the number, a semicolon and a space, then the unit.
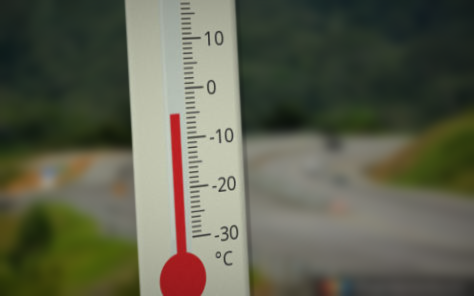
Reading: -5; °C
